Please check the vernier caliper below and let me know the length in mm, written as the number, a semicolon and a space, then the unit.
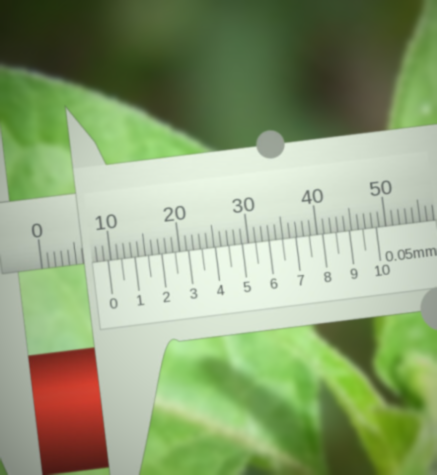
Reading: 9.6; mm
